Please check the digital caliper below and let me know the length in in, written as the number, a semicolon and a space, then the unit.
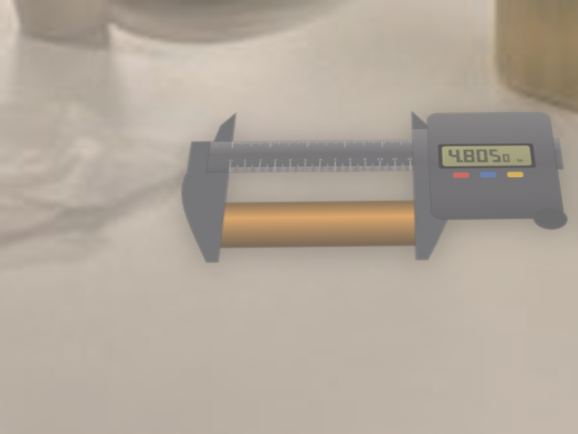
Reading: 4.8050; in
